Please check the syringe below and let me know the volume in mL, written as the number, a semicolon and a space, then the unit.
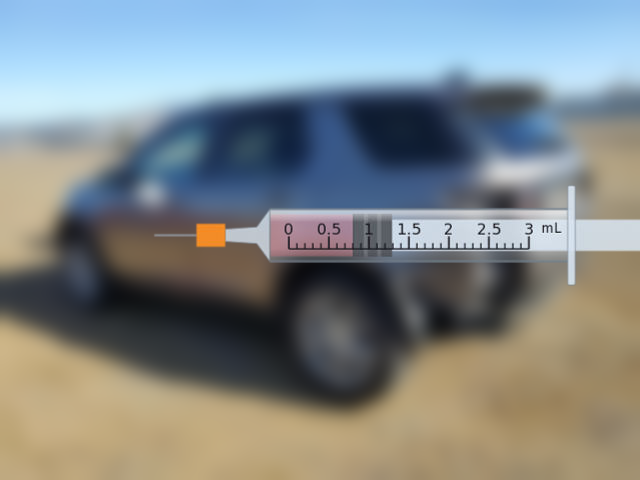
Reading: 0.8; mL
